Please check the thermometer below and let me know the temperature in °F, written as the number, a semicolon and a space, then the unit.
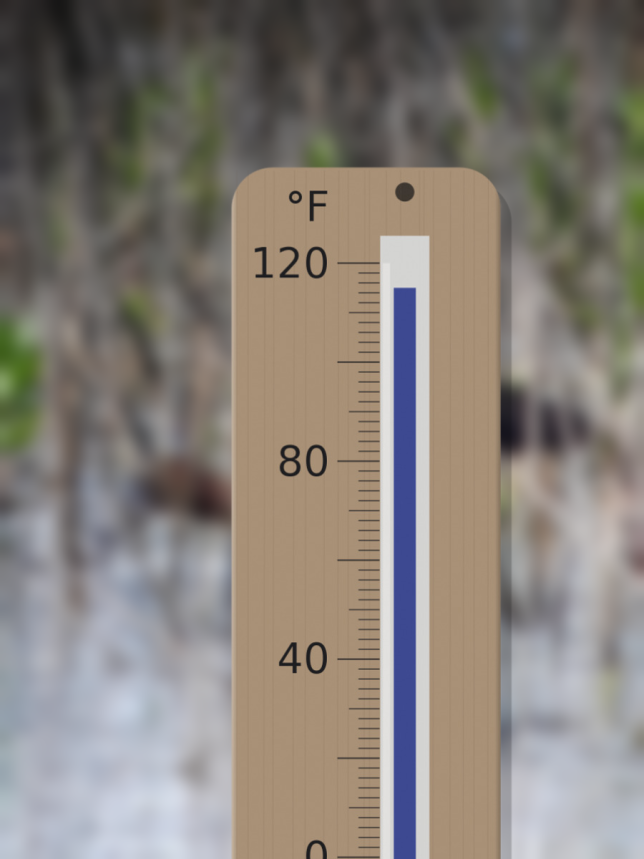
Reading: 115; °F
